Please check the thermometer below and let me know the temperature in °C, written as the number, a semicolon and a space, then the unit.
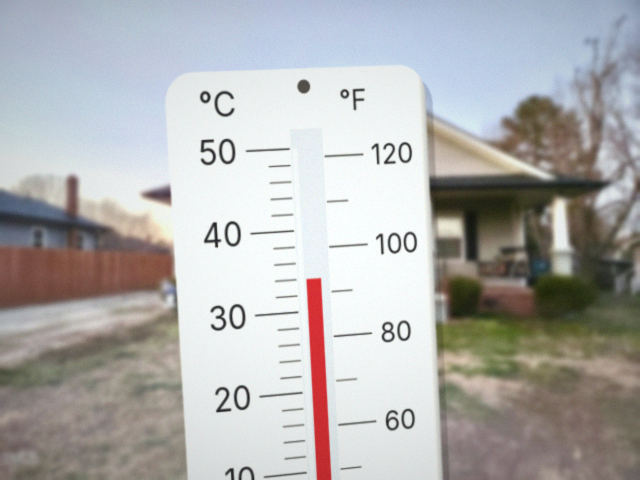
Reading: 34; °C
